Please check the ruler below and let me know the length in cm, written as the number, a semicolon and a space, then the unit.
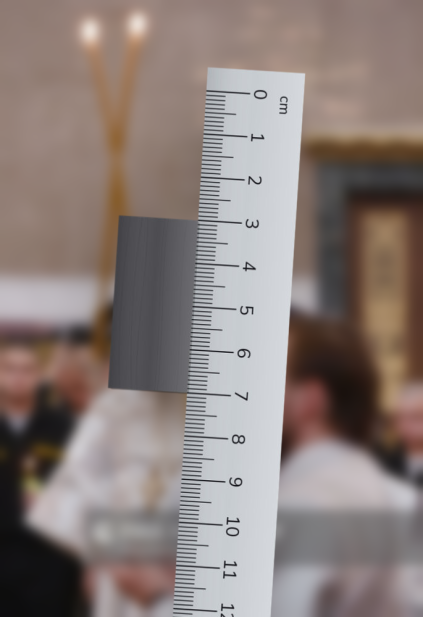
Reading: 4; cm
